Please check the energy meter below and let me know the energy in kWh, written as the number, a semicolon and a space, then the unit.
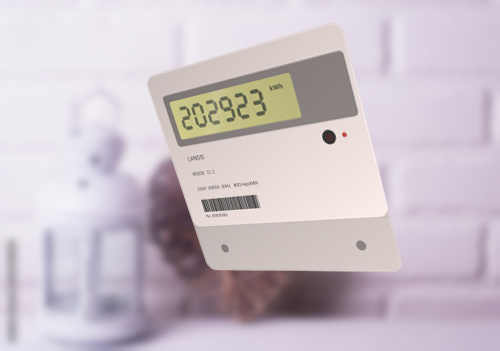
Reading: 202923; kWh
